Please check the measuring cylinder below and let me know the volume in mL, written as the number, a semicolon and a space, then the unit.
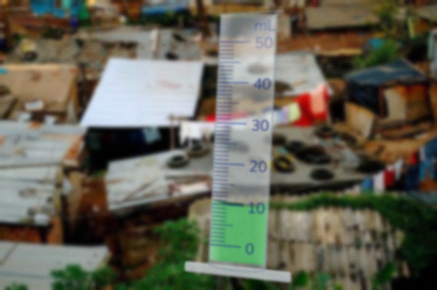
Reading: 10; mL
